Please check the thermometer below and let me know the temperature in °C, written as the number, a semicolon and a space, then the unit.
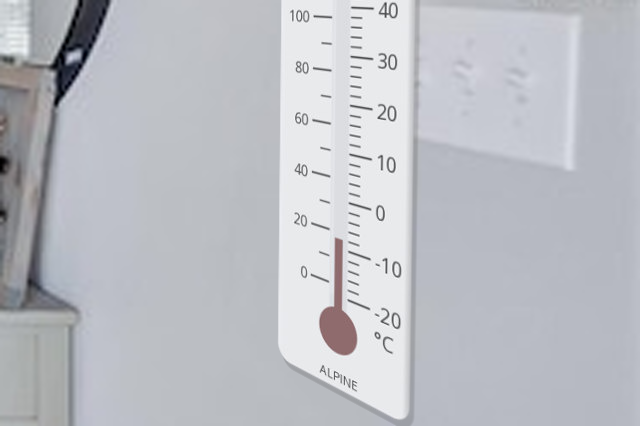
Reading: -8; °C
